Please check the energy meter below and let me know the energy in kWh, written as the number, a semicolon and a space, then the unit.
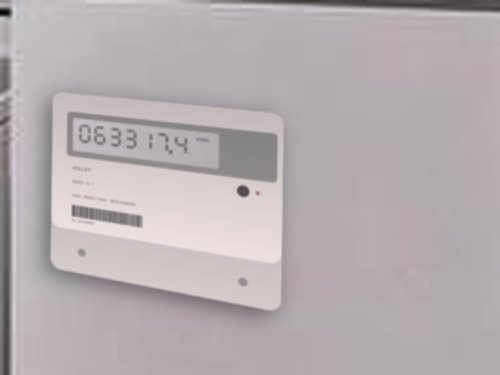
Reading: 63317.4; kWh
